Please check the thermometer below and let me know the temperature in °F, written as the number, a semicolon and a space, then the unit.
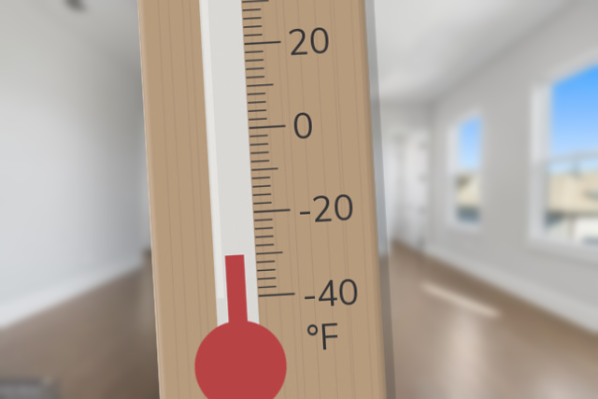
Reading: -30; °F
